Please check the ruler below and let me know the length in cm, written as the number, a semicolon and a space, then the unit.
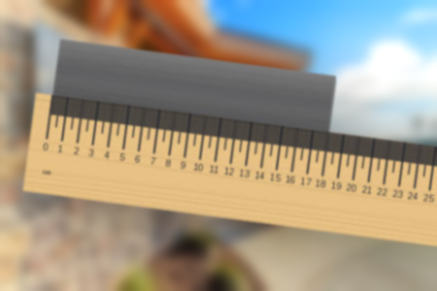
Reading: 18; cm
